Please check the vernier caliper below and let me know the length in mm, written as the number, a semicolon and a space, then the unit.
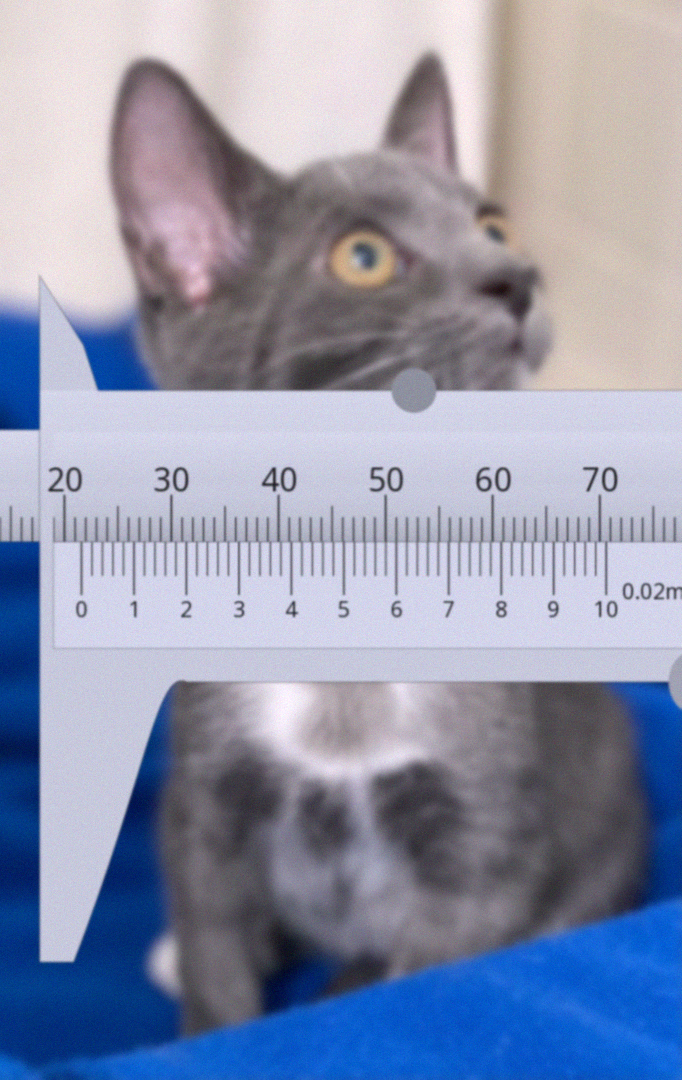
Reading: 21.6; mm
